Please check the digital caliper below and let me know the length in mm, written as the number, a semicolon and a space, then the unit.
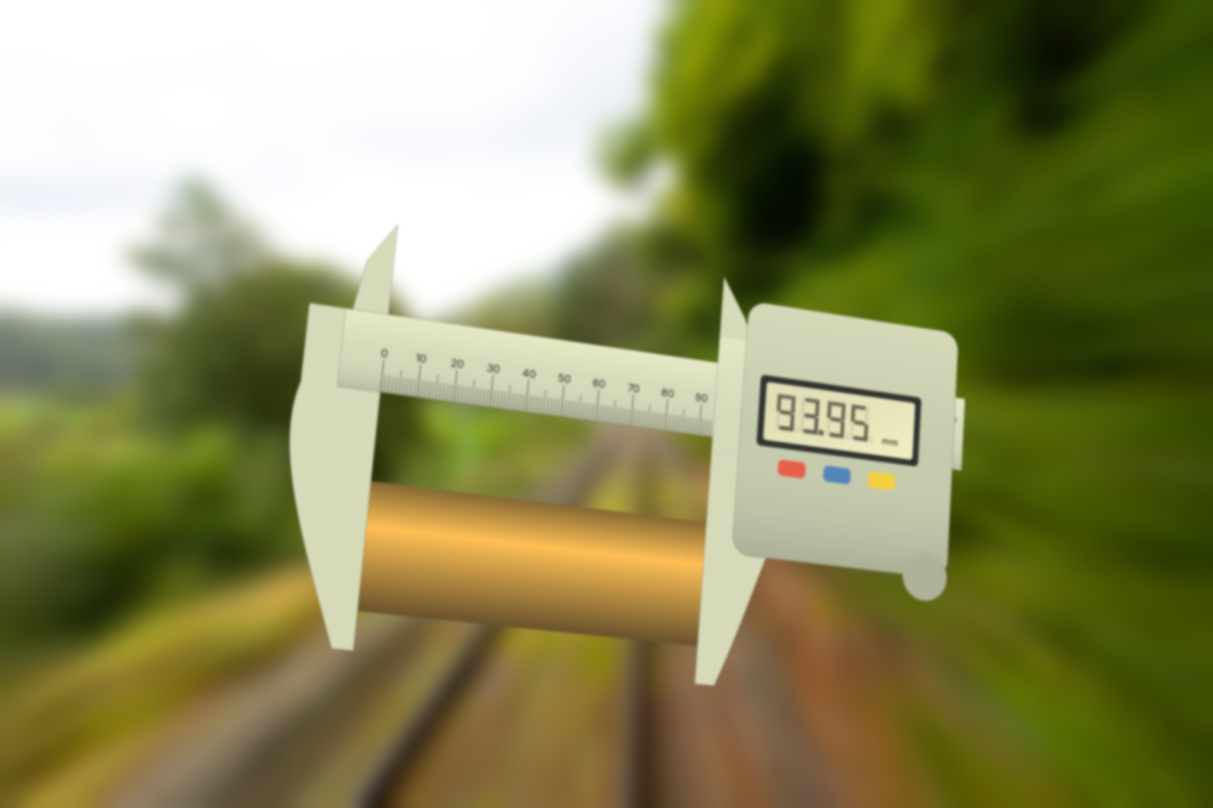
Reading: 93.95; mm
